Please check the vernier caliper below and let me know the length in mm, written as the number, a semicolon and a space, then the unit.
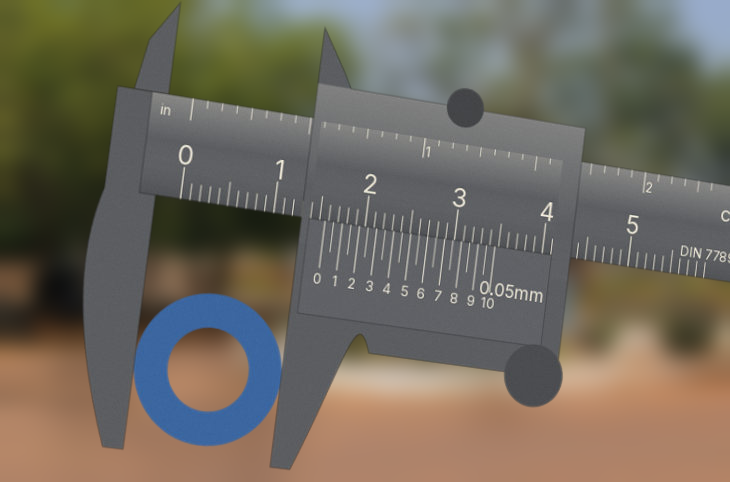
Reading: 15.6; mm
